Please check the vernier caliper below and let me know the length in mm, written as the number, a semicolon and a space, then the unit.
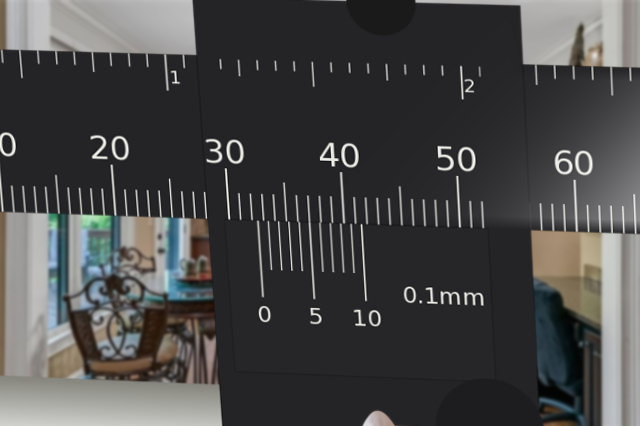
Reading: 32.5; mm
